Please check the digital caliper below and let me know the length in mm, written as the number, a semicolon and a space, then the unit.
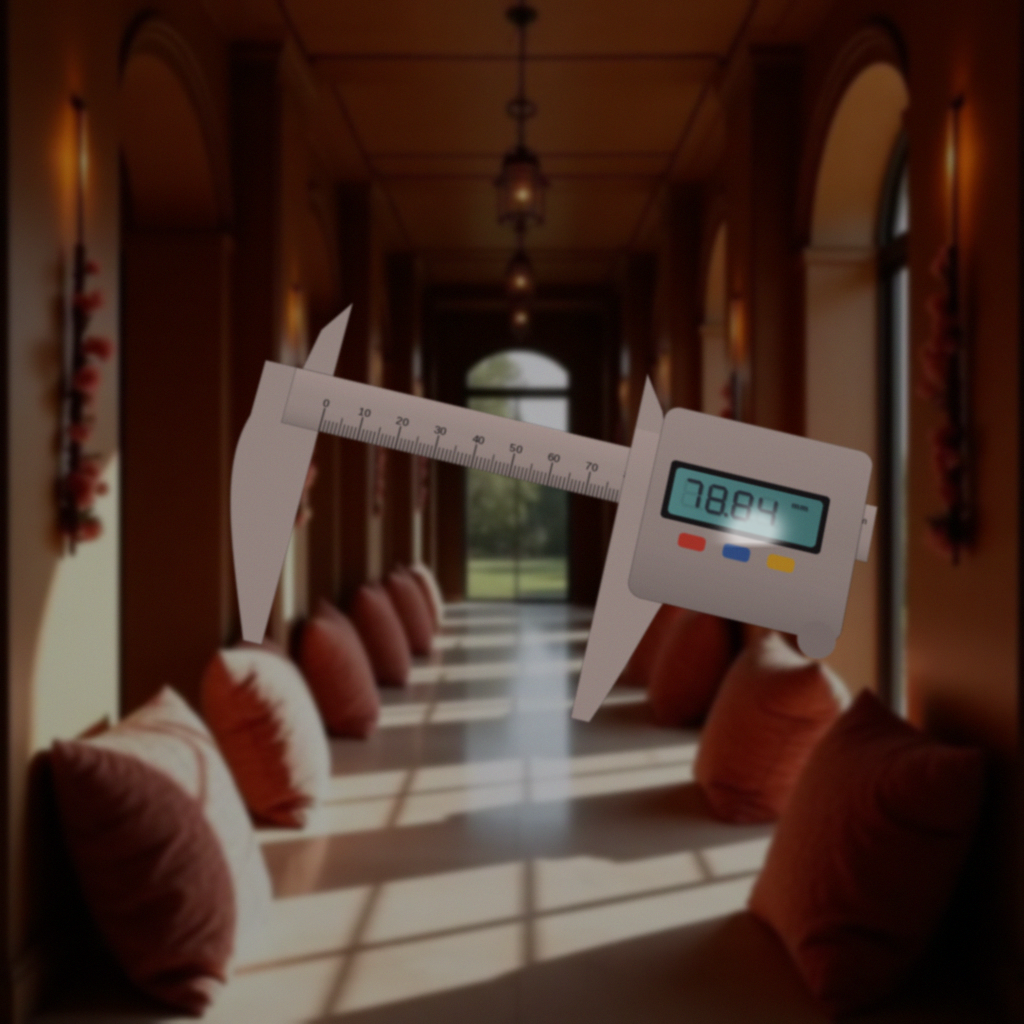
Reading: 78.84; mm
